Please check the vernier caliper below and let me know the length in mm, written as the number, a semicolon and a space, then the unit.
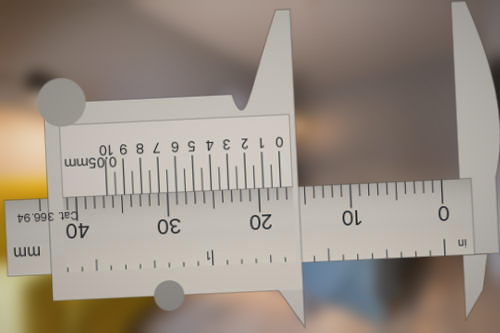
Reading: 17.6; mm
